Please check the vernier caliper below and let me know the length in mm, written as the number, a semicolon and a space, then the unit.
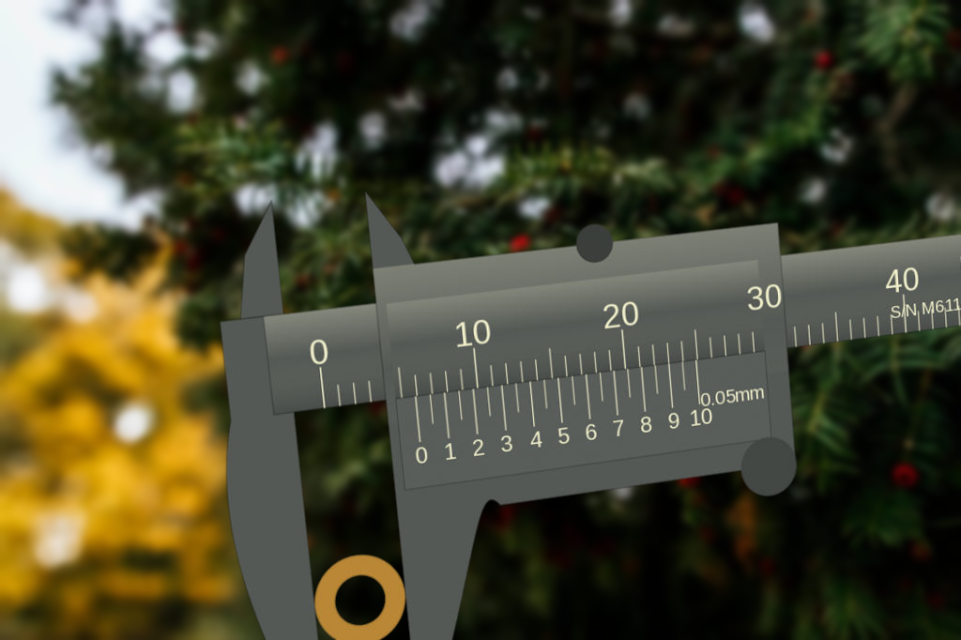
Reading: 5.9; mm
